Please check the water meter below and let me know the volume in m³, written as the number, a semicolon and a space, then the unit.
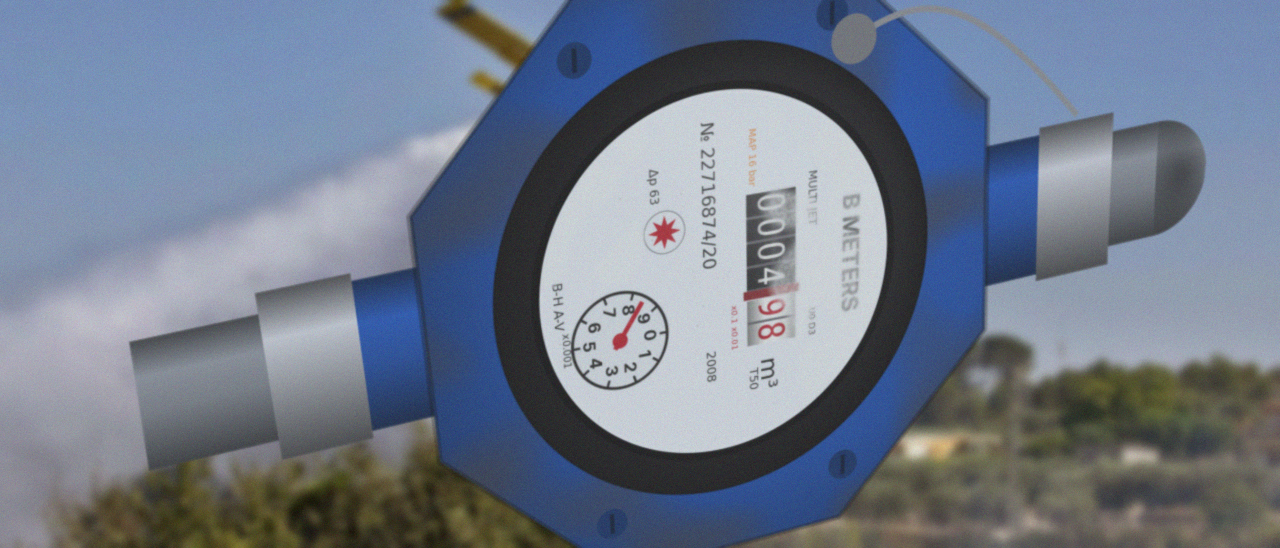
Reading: 4.988; m³
